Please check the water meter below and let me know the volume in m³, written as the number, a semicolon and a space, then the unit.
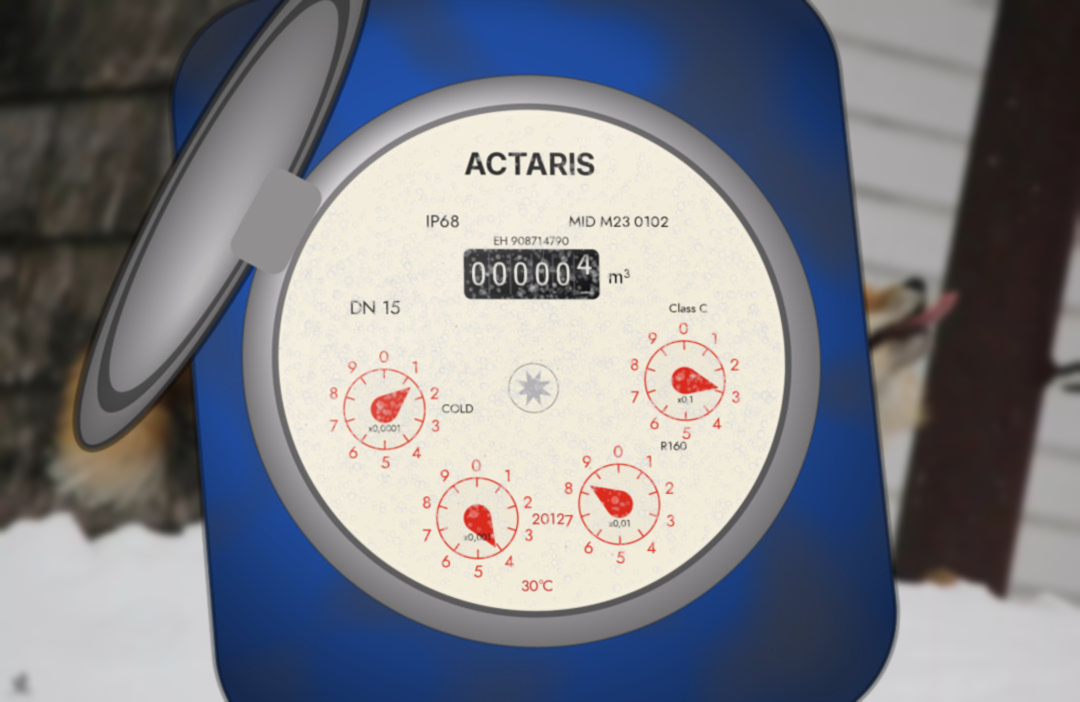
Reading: 4.2841; m³
